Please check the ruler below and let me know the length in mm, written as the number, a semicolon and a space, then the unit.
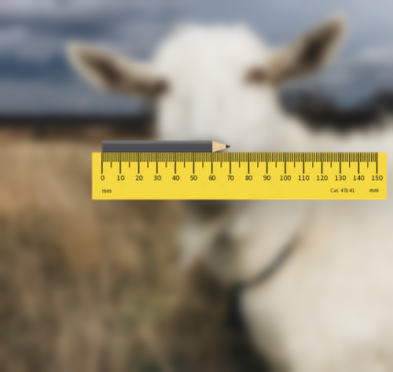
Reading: 70; mm
